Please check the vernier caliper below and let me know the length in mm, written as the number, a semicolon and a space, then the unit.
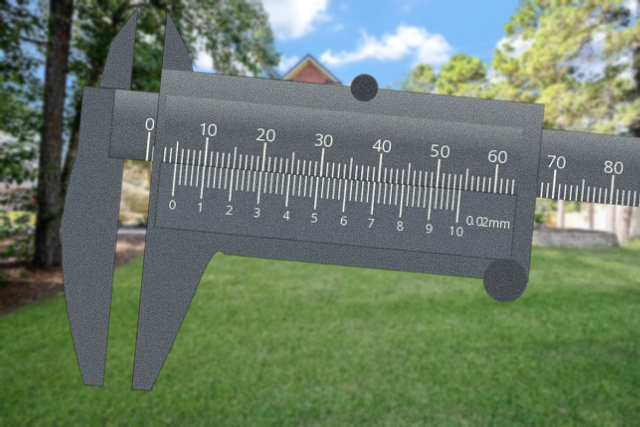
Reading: 5.0; mm
